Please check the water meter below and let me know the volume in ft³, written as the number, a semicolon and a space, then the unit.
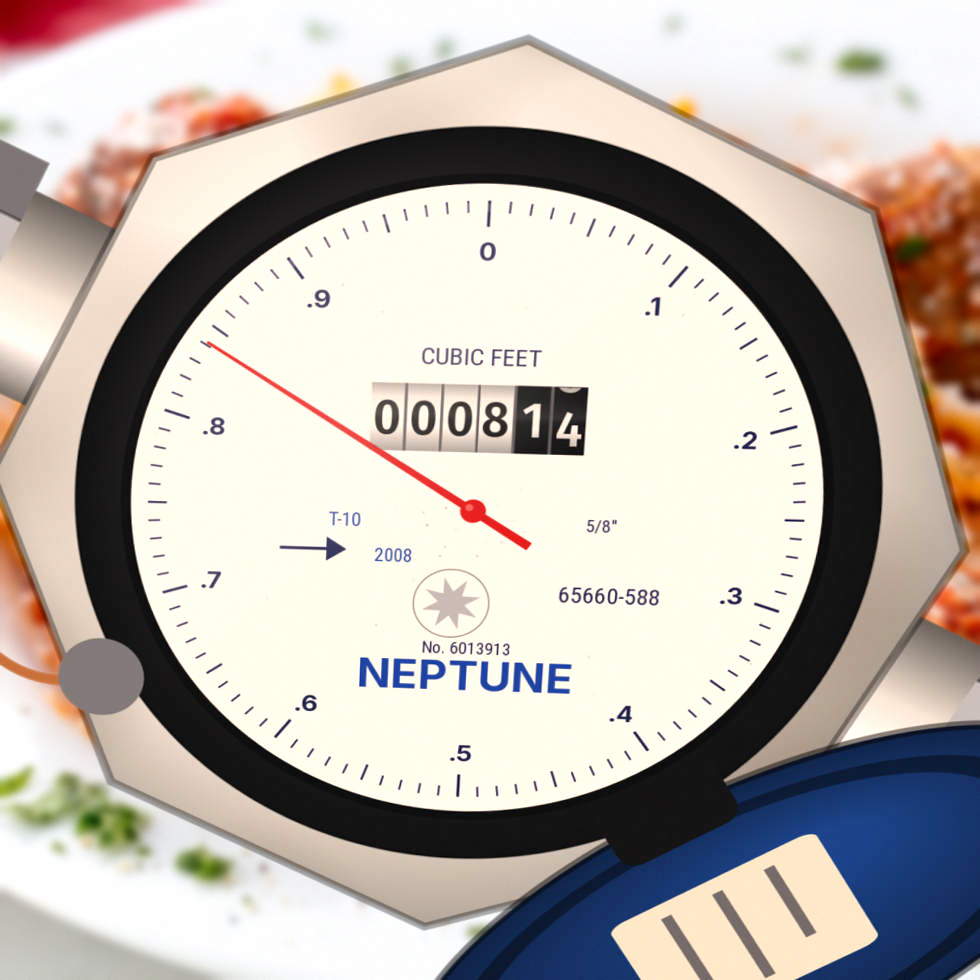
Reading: 813.84; ft³
